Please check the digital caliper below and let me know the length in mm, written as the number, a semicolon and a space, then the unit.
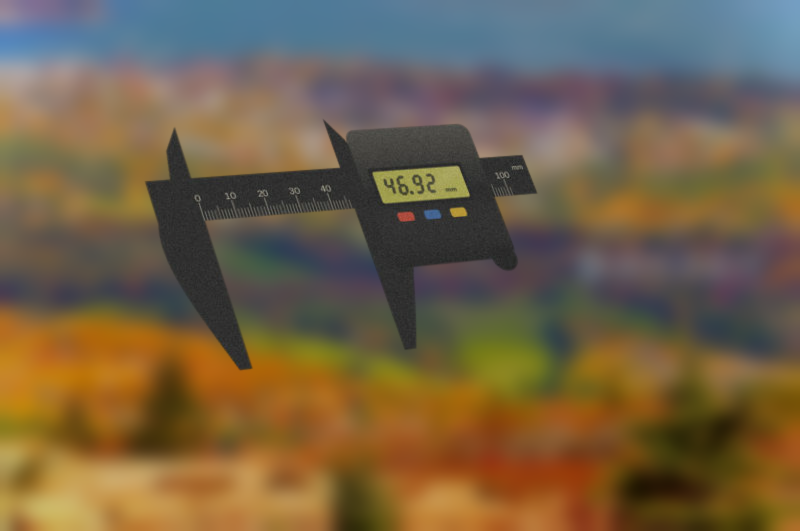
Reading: 46.92; mm
